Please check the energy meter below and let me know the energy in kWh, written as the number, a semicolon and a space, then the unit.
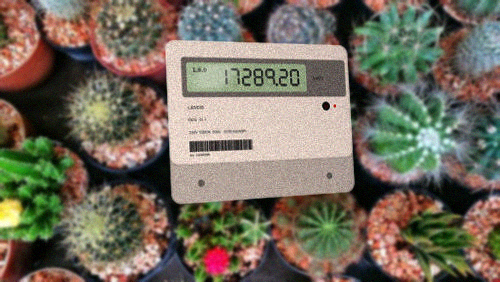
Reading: 17289.20; kWh
